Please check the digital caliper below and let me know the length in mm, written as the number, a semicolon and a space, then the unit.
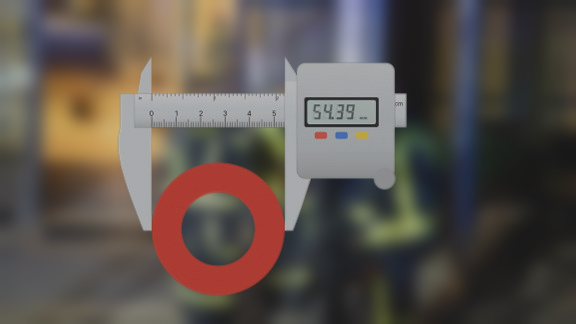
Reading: 54.39; mm
